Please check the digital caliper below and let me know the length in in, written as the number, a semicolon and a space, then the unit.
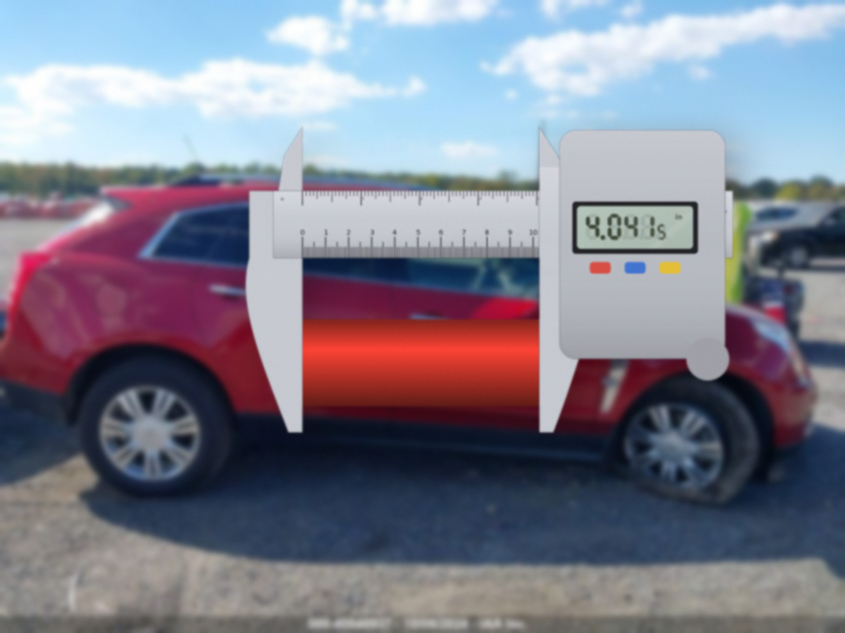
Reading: 4.0415; in
